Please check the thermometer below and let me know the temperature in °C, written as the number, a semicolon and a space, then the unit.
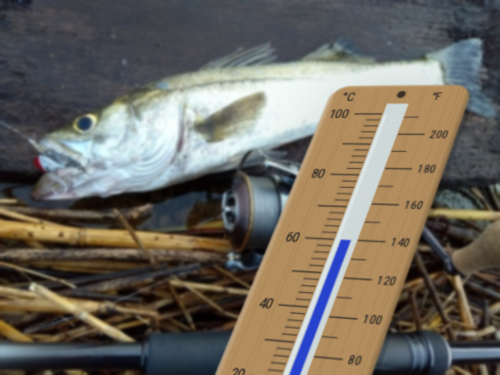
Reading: 60; °C
